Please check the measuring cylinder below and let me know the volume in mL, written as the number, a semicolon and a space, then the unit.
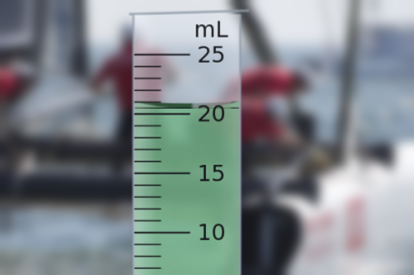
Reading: 20.5; mL
